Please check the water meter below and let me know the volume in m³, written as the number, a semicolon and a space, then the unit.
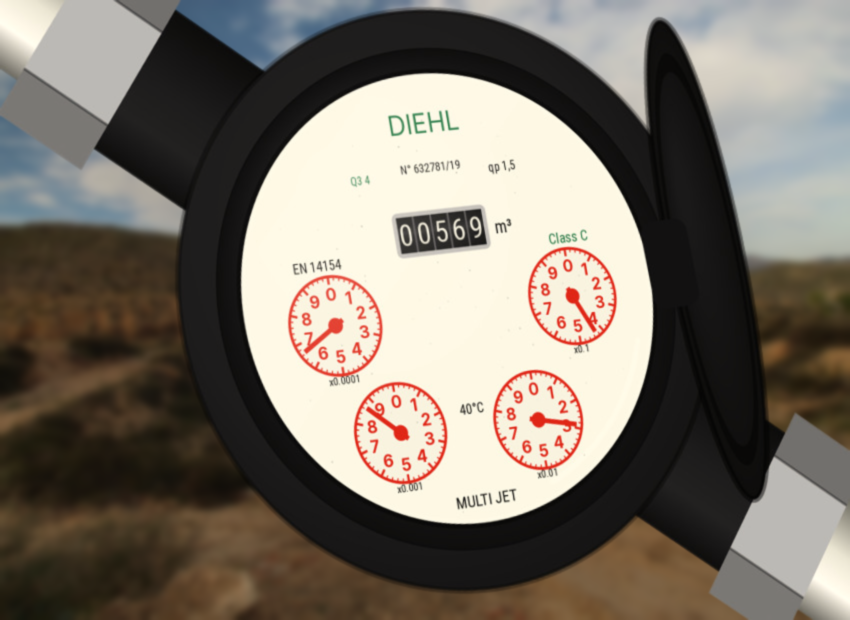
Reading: 569.4286; m³
